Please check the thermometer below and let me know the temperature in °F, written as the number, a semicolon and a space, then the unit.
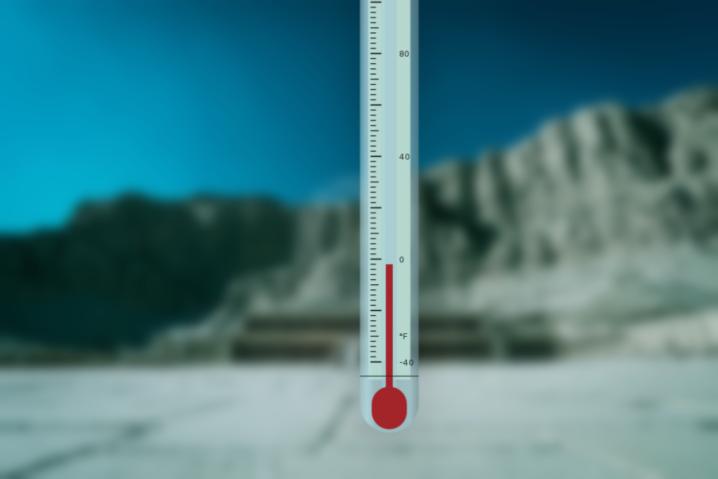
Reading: -2; °F
